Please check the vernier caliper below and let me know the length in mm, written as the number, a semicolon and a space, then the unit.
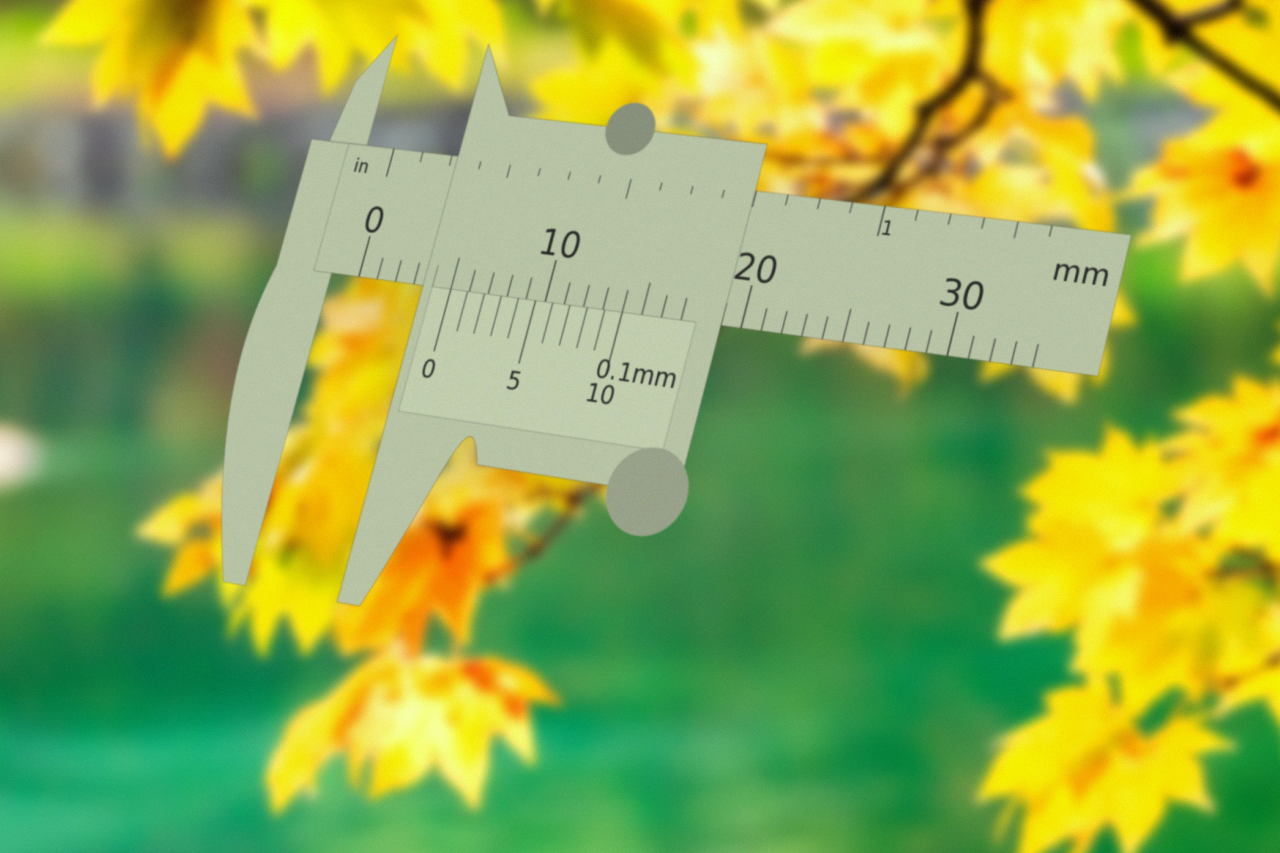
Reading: 5.0; mm
